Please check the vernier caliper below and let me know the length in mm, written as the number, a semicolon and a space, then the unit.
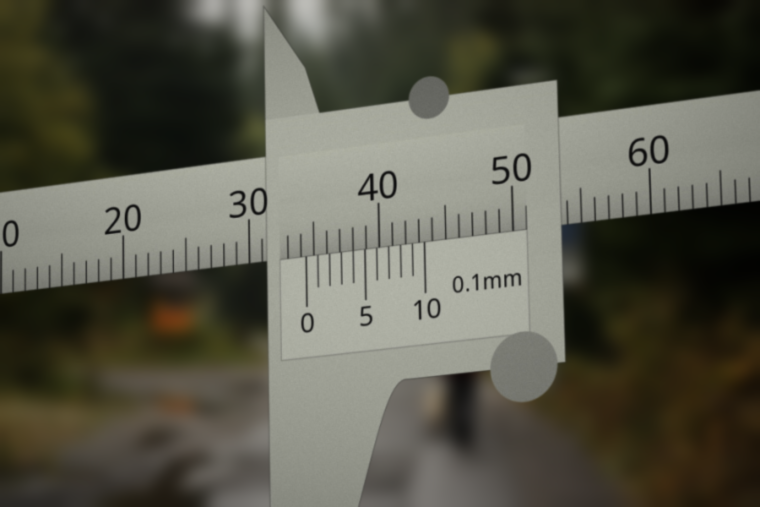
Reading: 34.4; mm
